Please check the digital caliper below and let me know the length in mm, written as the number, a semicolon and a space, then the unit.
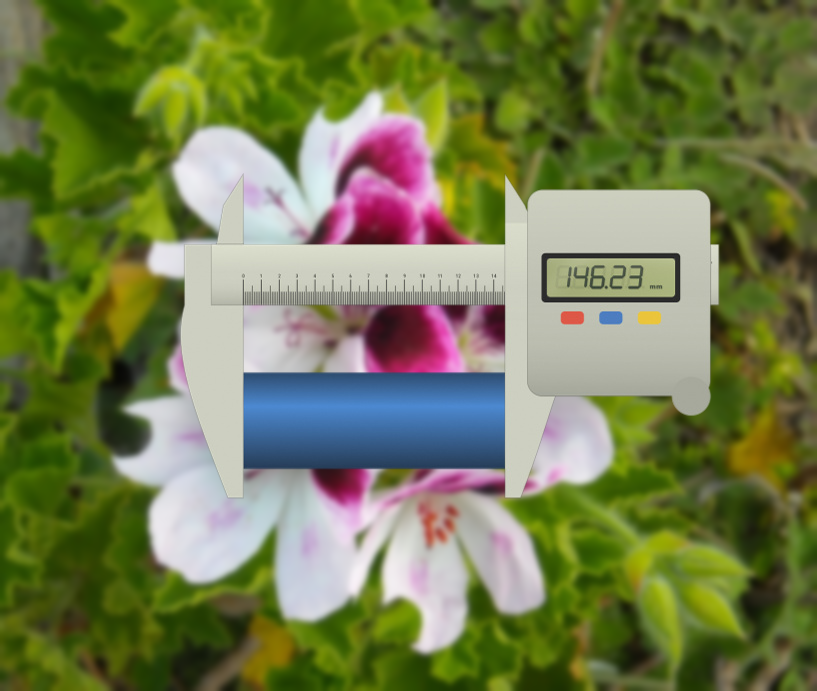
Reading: 146.23; mm
